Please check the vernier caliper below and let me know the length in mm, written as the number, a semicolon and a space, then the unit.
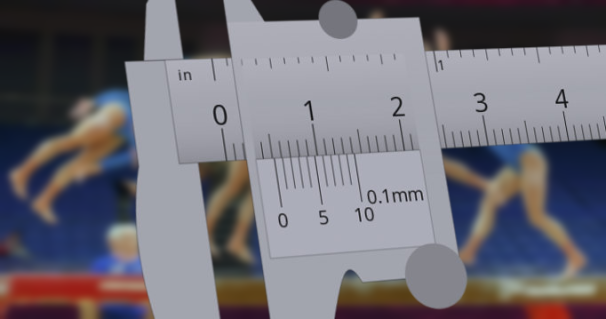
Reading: 5.2; mm
